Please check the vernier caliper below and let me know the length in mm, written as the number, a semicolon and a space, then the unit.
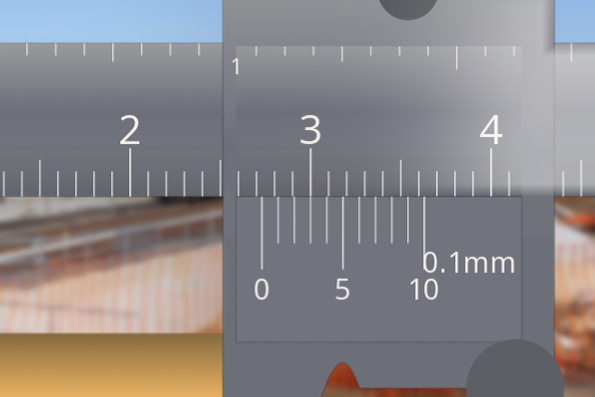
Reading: 27.3; mm
